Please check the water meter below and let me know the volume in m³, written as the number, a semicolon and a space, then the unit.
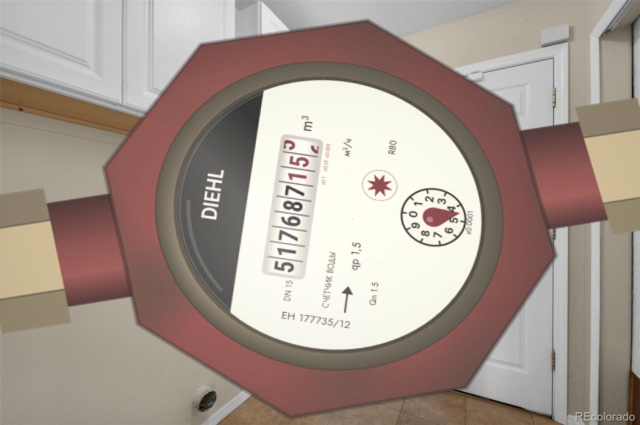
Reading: 517687.1554; m³
